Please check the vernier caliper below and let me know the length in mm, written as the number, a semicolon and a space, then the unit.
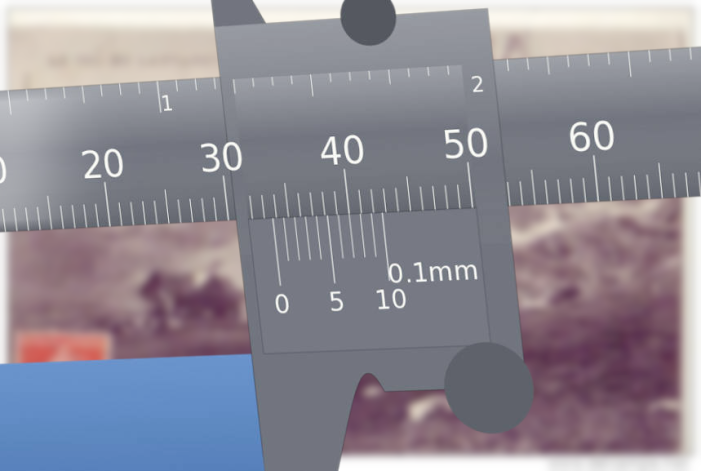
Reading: 33.7; mm
